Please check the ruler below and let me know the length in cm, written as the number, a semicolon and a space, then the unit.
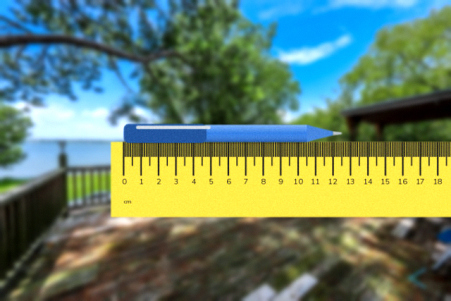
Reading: 12.5; cm
